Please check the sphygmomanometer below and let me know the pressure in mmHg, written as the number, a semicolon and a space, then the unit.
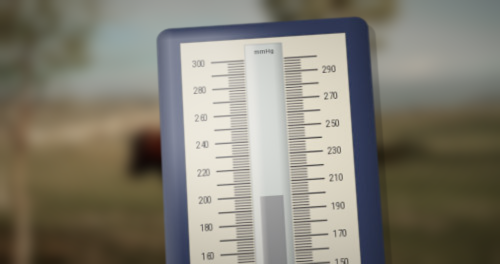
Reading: 200; mmHg
